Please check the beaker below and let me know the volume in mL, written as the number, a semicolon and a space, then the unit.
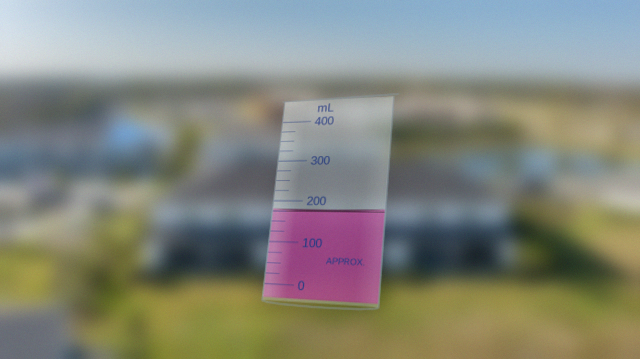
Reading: 175; mL
